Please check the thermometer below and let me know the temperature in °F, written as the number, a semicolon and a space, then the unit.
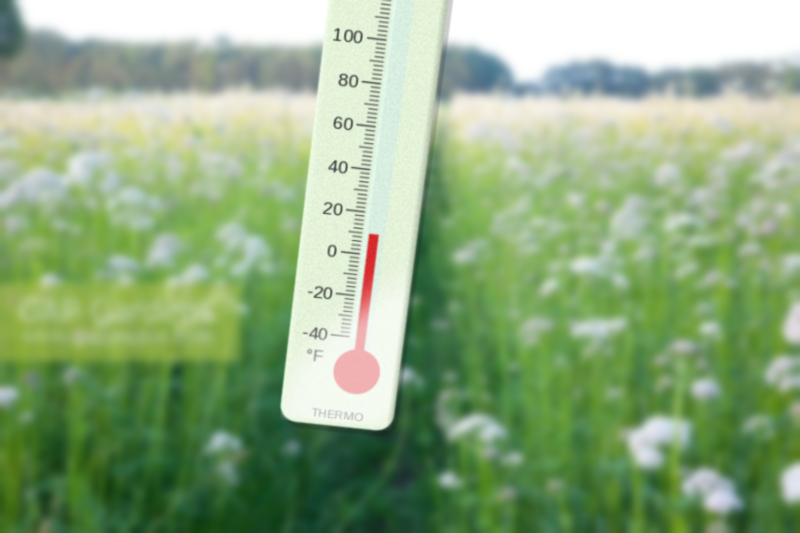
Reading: 10; °F
